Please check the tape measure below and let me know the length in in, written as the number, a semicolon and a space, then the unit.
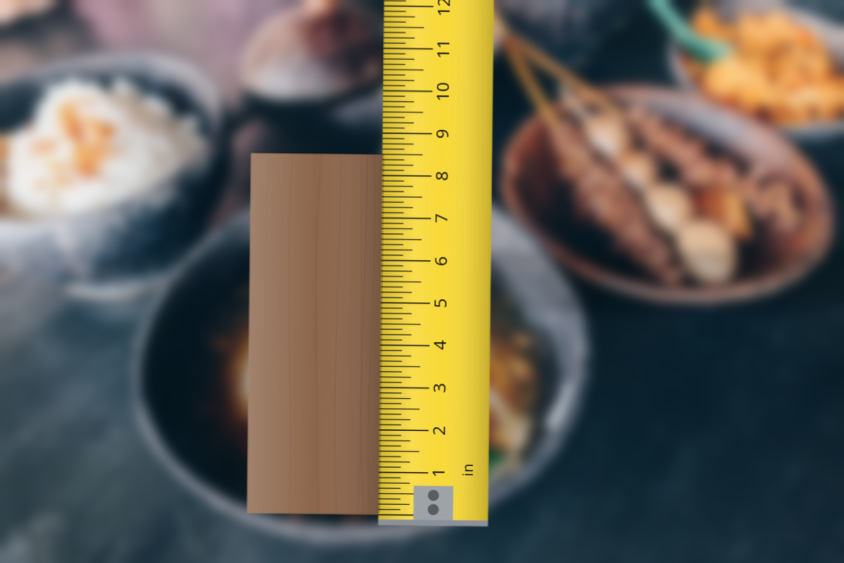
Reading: 8.5; in
